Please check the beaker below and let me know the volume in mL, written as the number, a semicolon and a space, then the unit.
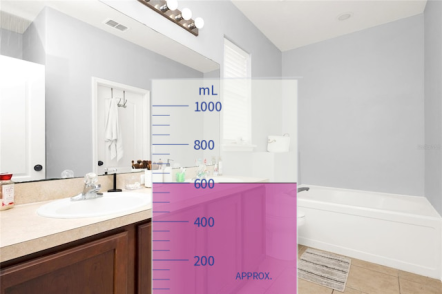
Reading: 600; mL
